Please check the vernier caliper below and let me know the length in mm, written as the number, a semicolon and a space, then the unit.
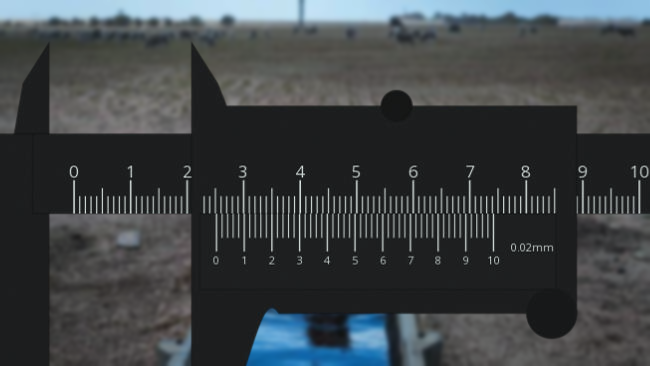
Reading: 25.2; mm
